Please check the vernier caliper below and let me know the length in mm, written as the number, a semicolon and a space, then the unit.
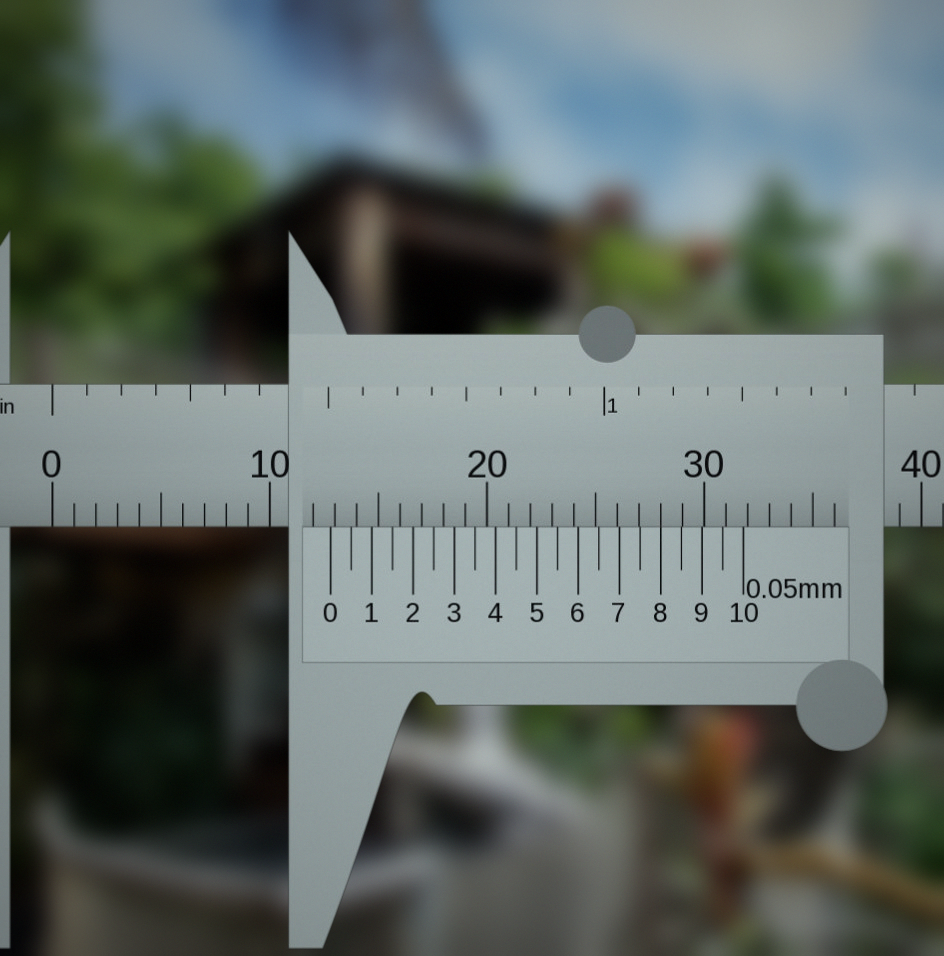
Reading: 12.8; mm
